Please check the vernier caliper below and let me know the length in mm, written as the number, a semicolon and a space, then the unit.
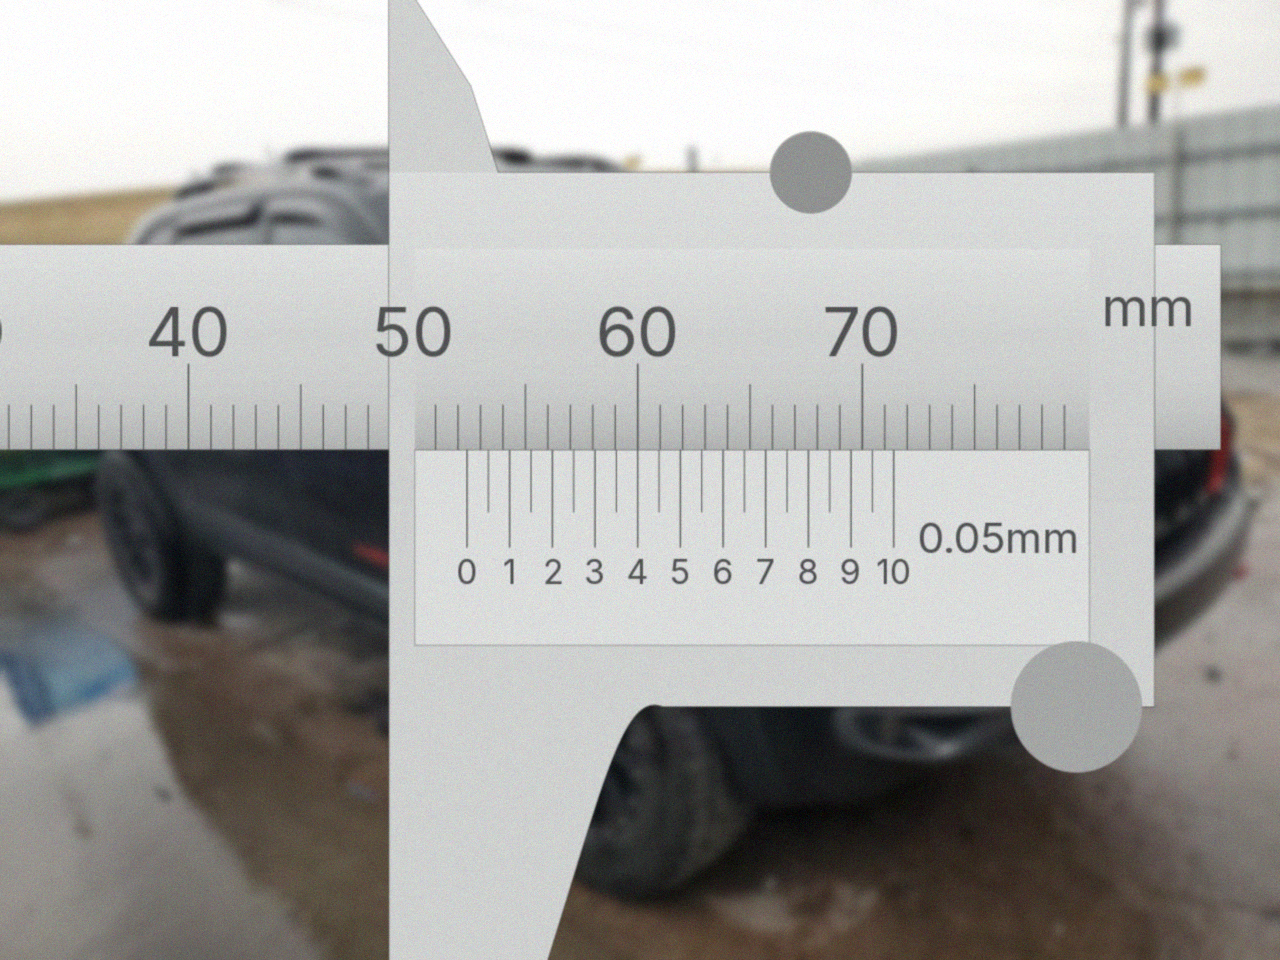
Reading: 52.4; mm
